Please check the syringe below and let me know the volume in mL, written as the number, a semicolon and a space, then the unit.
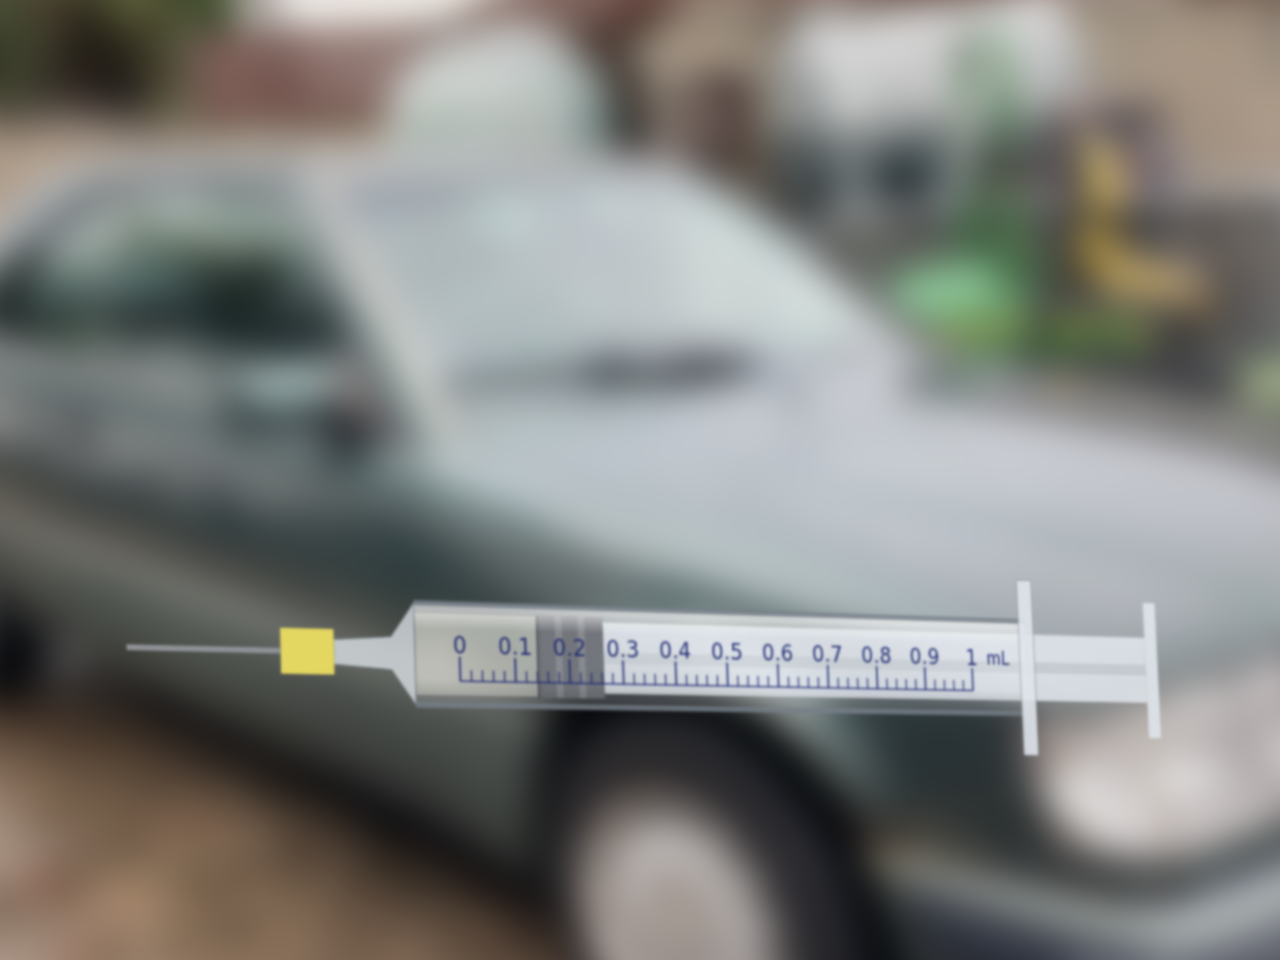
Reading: 0.14; mL
